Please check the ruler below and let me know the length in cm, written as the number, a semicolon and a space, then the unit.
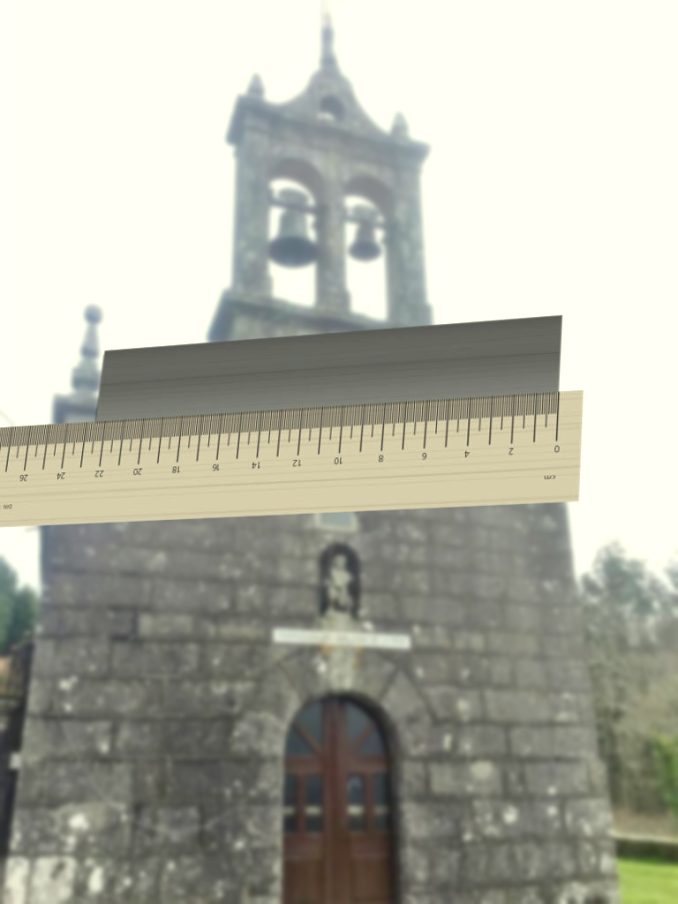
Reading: 22.5; cm
